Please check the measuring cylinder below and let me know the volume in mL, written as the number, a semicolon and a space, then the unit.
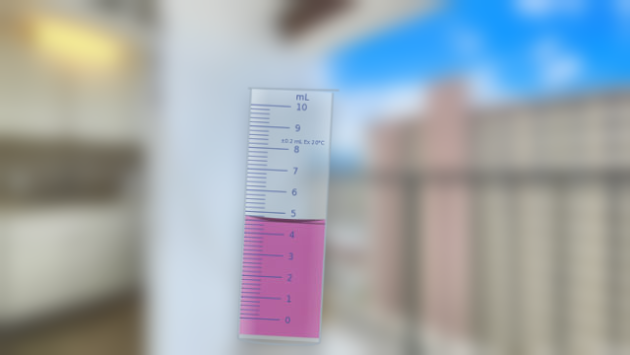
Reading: 4.6; mL
